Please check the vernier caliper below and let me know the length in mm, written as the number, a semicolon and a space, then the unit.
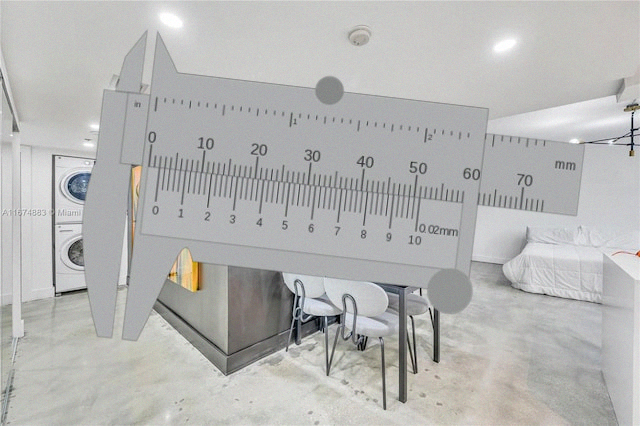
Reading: 2.0; mm
